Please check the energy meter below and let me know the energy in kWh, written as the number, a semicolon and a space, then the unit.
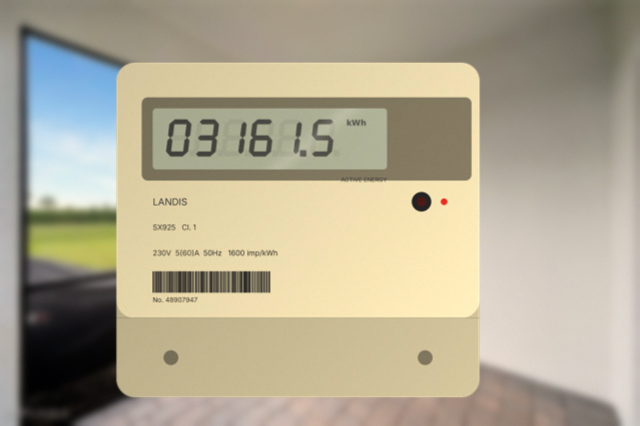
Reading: 3161.5; kWh
